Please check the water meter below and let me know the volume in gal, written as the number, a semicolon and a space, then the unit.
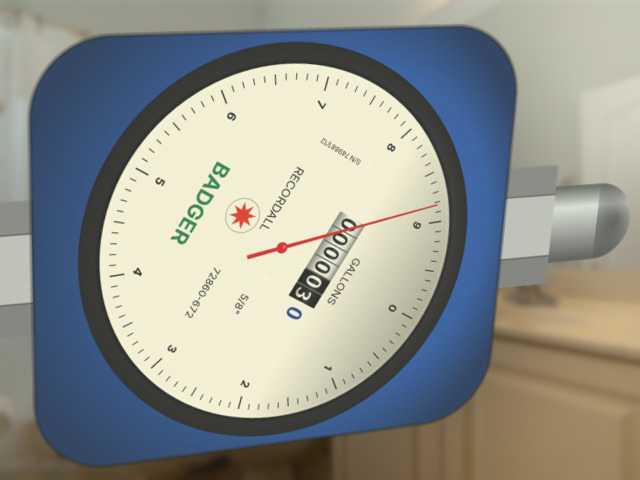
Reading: 28.8; gal
